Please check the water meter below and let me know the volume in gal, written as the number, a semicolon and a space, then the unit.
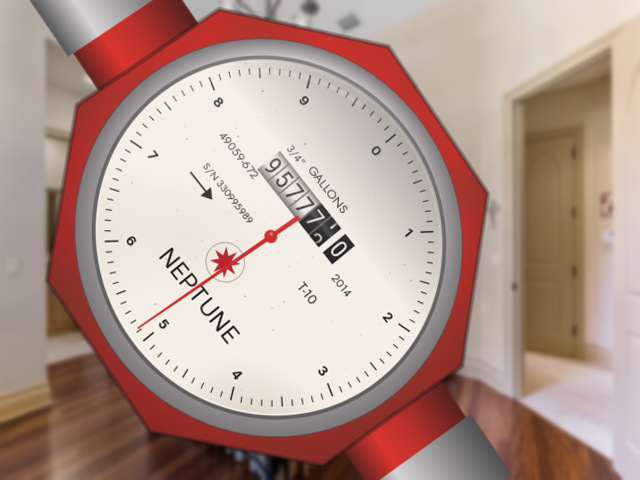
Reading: 9577715.1; gal
